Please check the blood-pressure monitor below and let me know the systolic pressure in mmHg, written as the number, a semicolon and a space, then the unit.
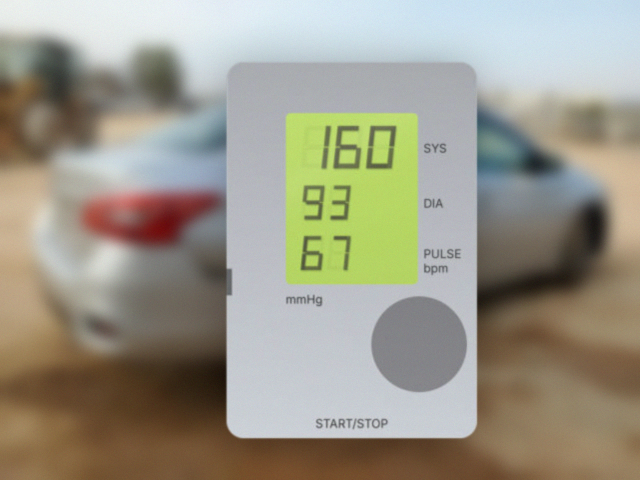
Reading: 160; mmHg
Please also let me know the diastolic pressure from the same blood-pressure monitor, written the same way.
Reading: 93; mmHg
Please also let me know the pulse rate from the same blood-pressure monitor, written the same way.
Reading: 67; bpm
